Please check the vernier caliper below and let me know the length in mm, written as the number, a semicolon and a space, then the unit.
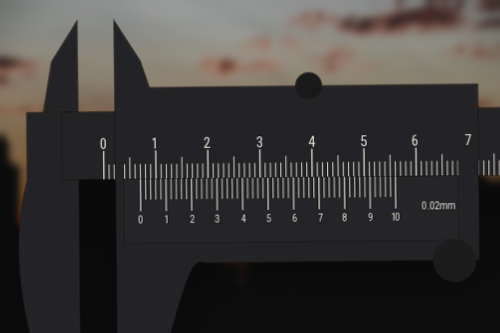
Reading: 7.0; mm
